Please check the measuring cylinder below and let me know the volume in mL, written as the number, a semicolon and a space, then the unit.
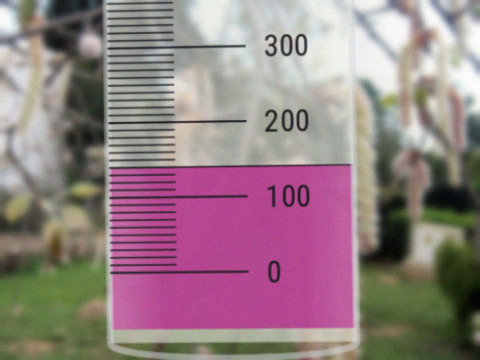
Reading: 140; mL
